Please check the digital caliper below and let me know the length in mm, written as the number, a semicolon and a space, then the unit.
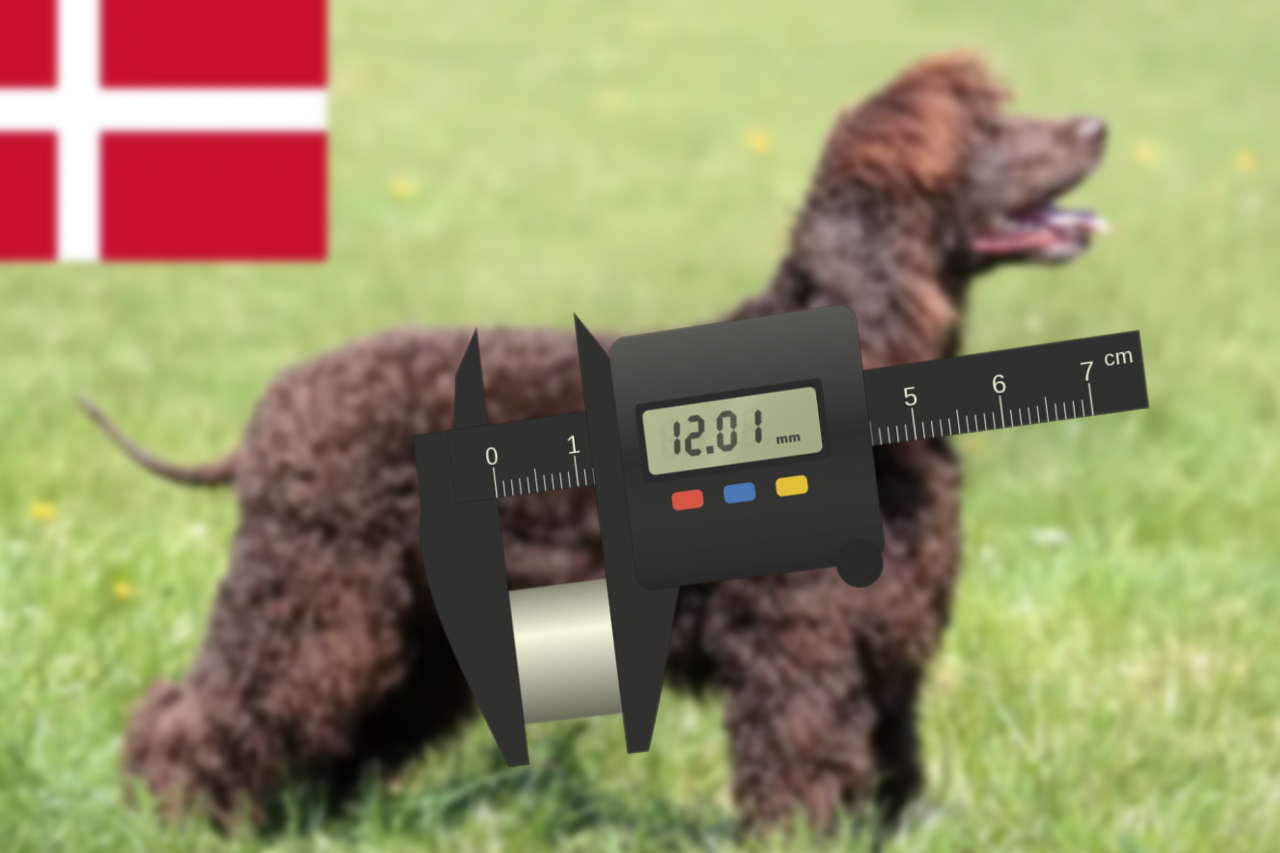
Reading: 12.01; mm
